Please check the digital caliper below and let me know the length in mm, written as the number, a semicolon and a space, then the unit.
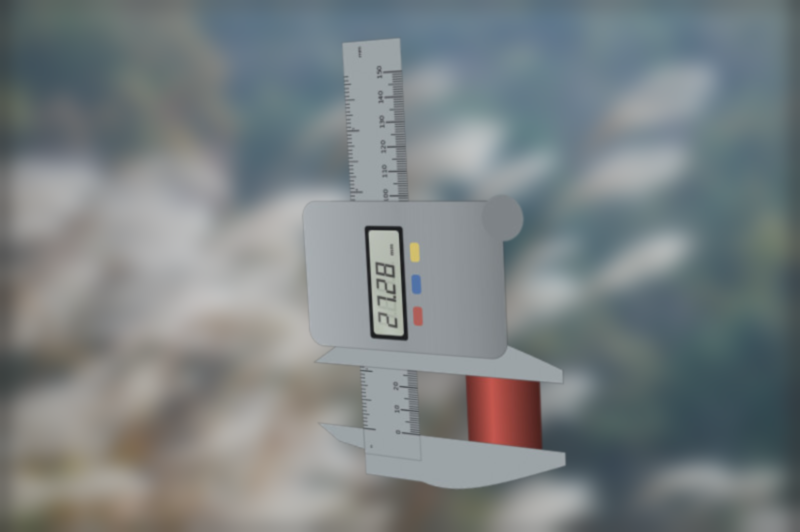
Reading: 27.28; mm
